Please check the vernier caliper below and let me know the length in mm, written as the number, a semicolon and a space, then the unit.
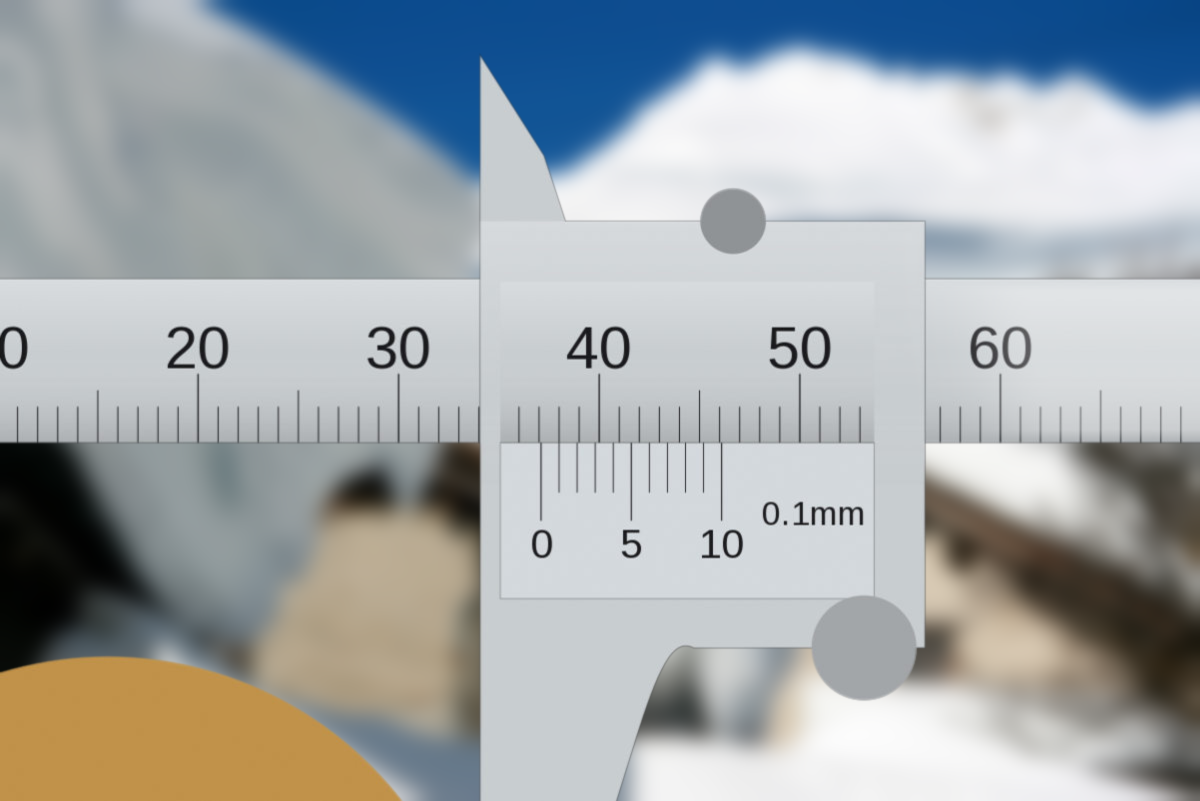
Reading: 37.1; mm
